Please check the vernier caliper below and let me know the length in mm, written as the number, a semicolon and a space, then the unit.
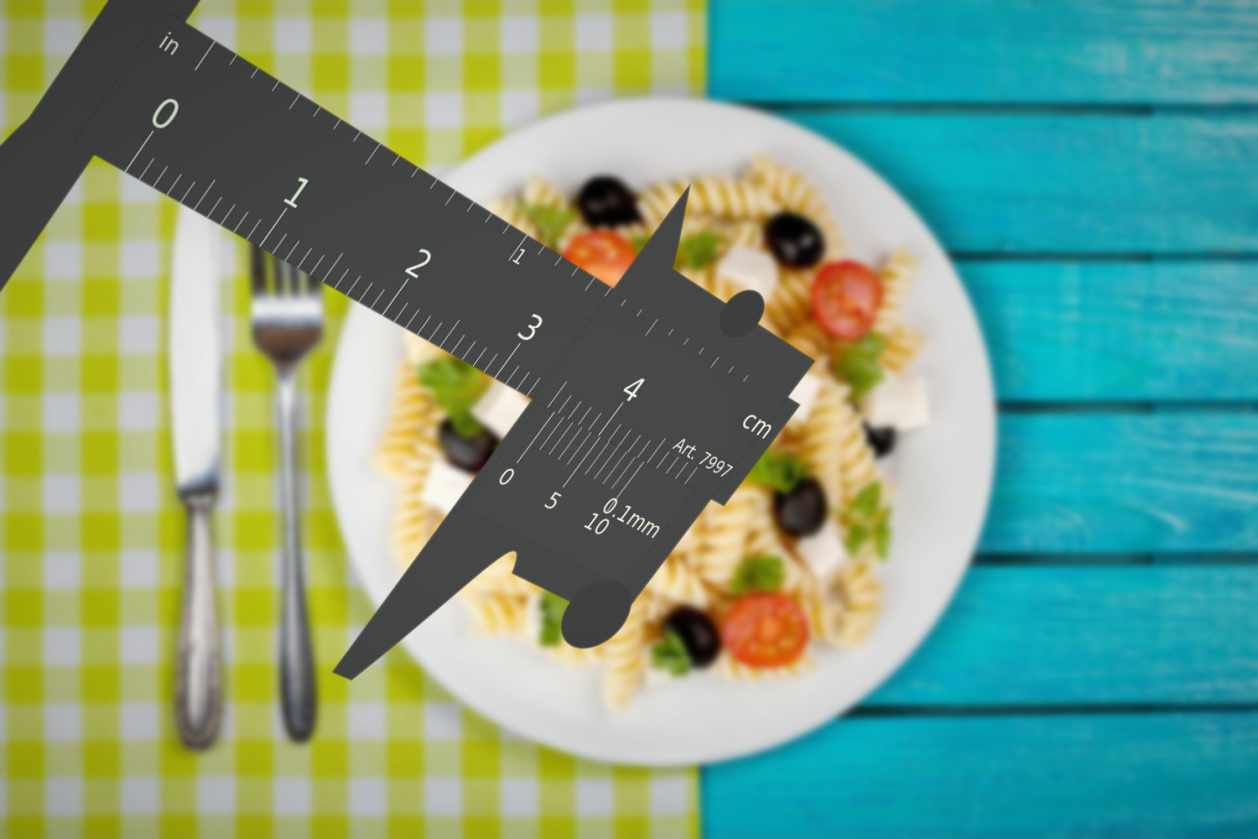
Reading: 35.7; mm
